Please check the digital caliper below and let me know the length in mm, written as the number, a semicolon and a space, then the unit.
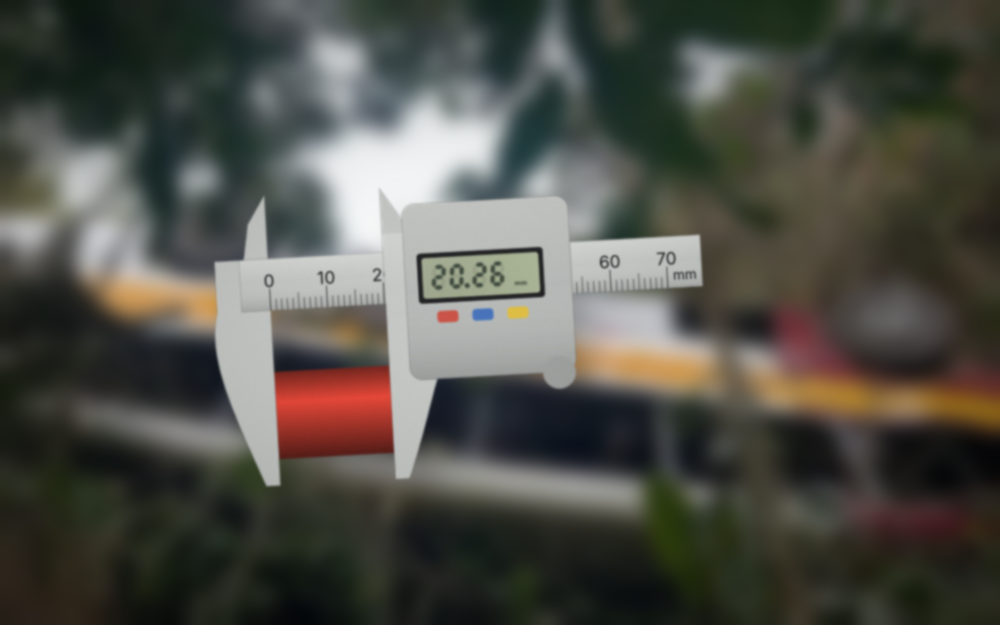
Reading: 20.26; mm
